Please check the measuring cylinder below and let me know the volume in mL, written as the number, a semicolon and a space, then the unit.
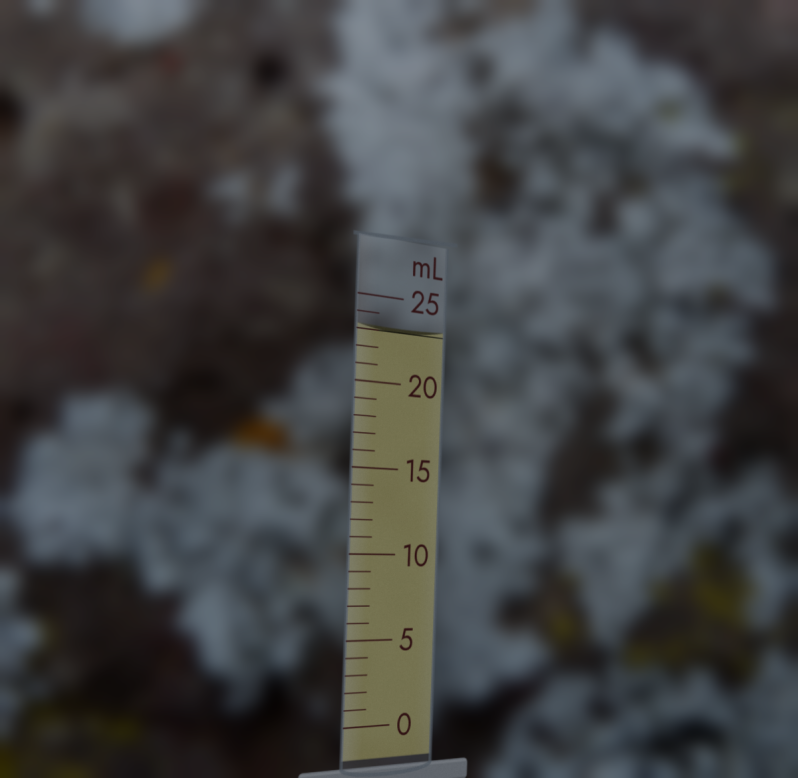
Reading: 23; mL
